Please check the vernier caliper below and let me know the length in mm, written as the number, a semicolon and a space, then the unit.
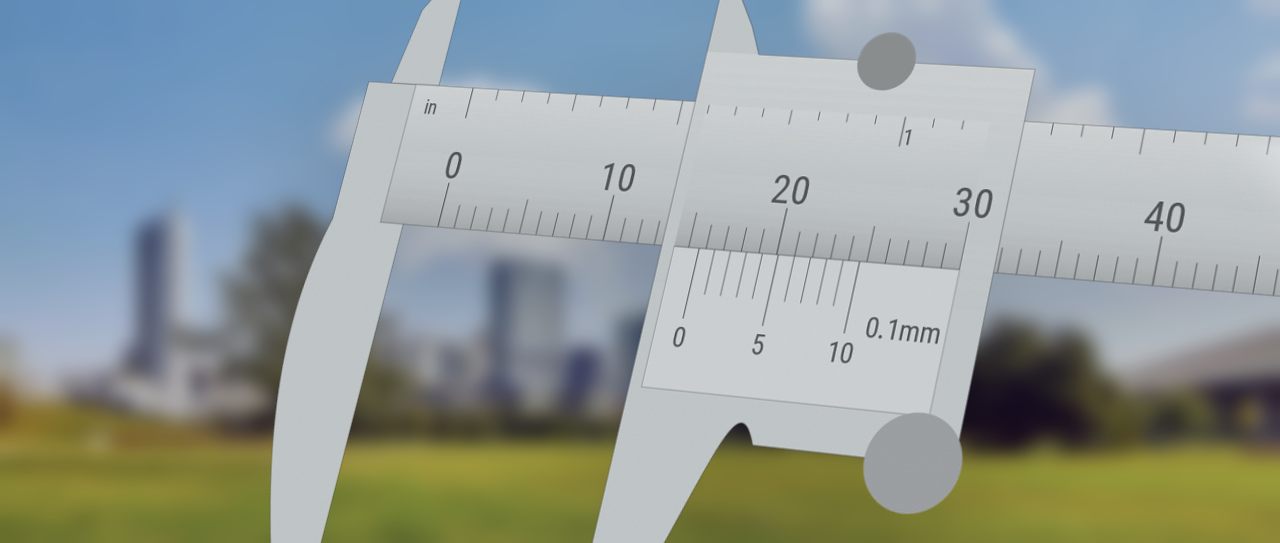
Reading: 15.6; mm
